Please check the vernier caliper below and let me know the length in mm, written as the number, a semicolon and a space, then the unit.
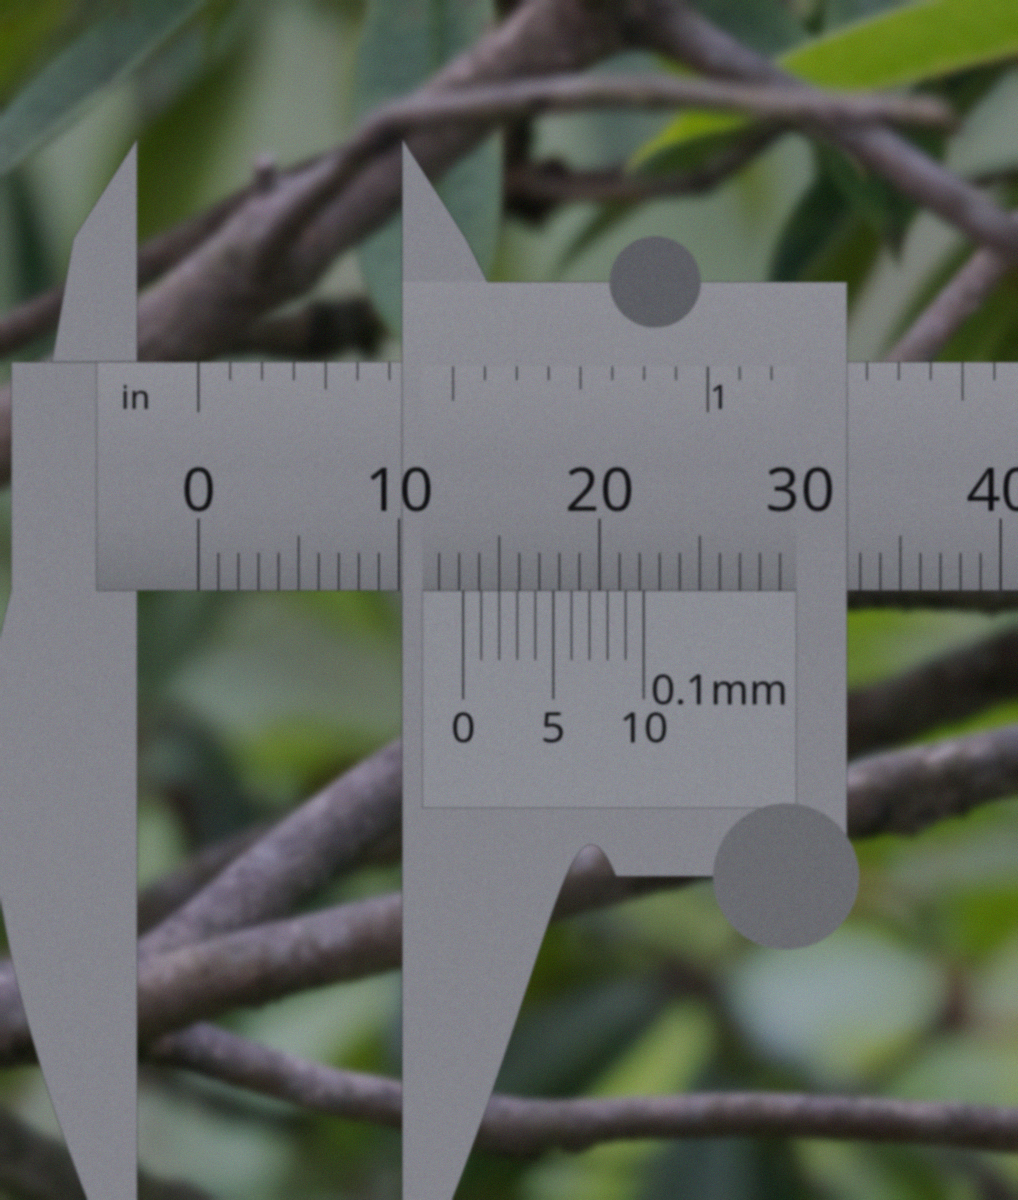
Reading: 13.2; mm
